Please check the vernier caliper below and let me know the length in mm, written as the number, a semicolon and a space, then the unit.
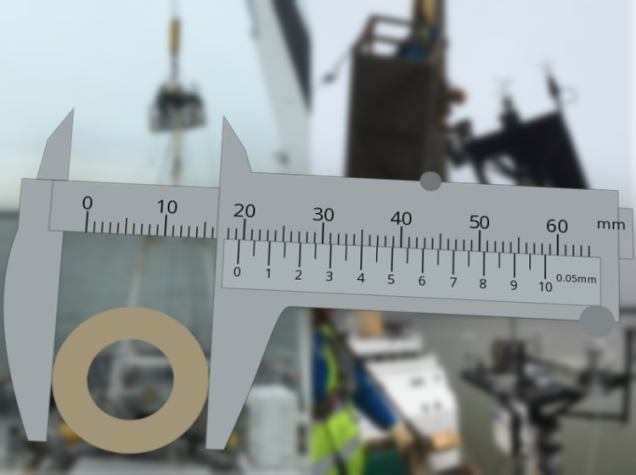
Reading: 19.4; mm
